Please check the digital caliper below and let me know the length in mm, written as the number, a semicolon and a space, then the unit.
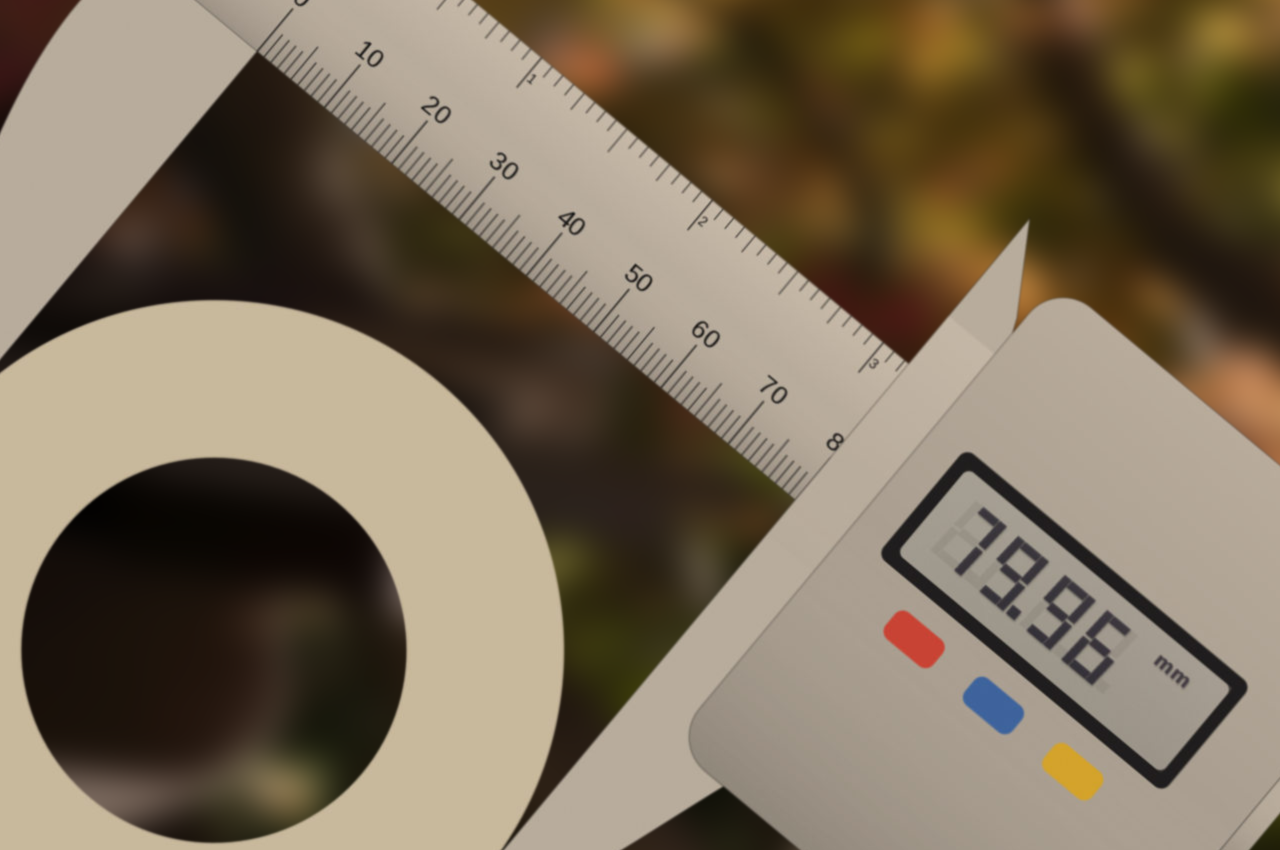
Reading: 79.96; mm
